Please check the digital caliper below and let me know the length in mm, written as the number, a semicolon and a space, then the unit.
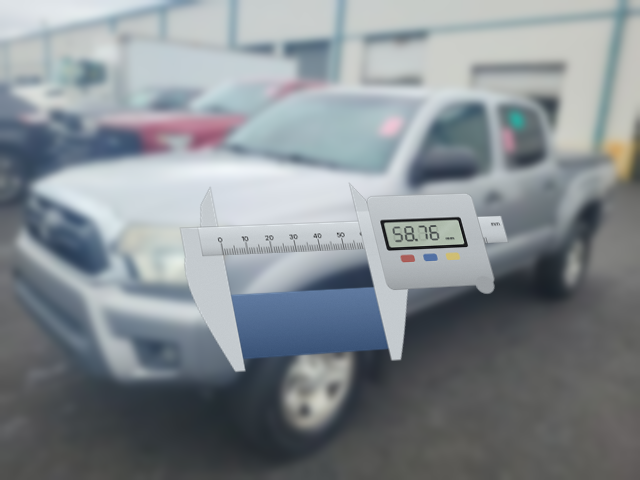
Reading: 58.76; mm
